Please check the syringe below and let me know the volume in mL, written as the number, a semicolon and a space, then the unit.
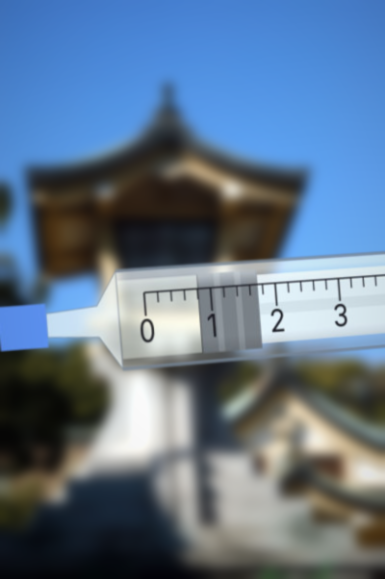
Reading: 0.8; mL
